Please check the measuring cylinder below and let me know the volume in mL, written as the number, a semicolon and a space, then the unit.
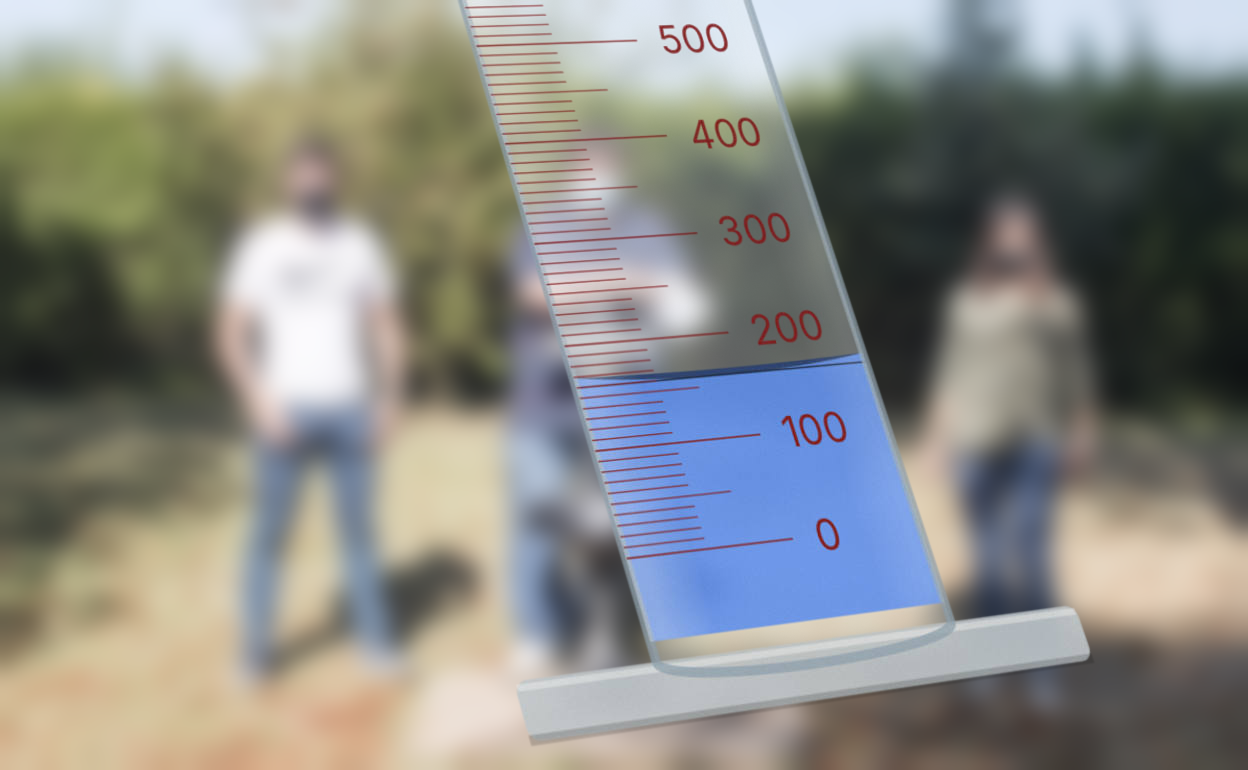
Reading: 160; mL
